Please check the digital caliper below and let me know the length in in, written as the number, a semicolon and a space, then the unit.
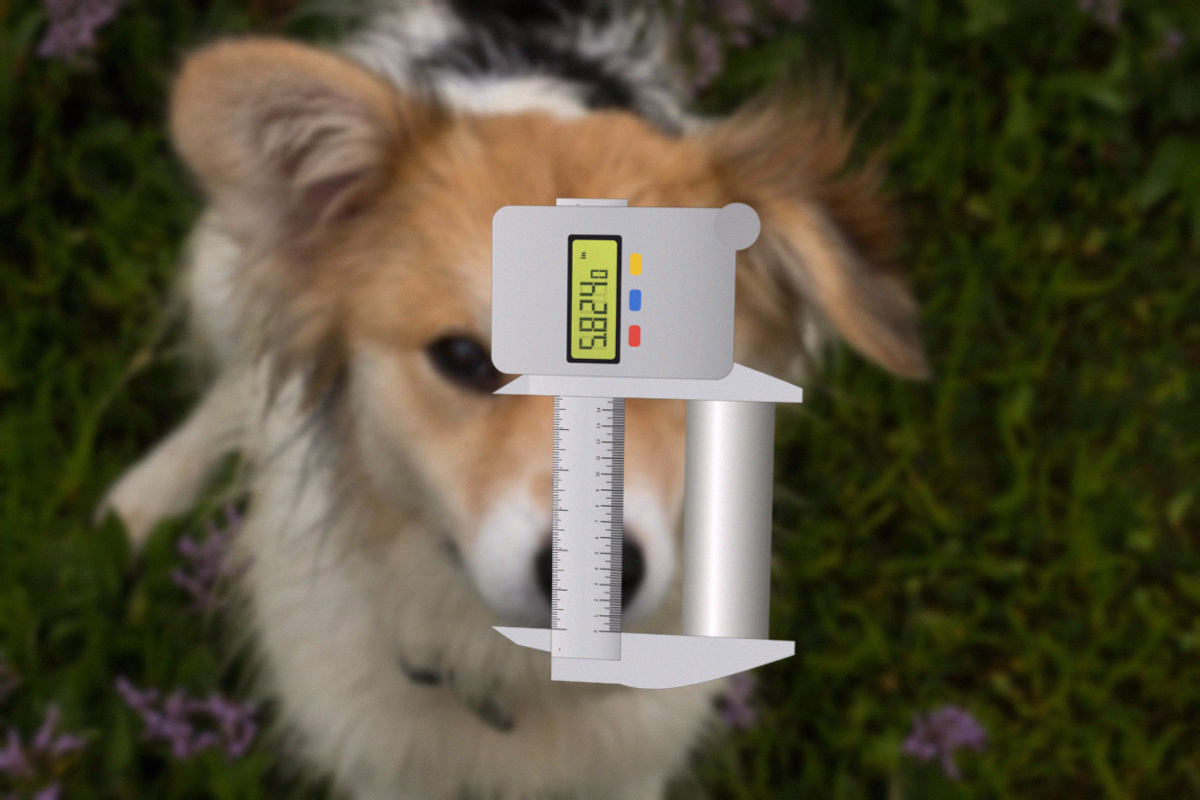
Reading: 5.8240; in
